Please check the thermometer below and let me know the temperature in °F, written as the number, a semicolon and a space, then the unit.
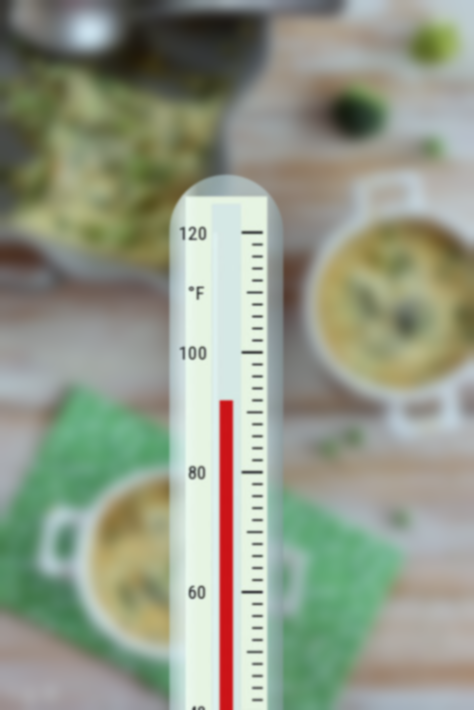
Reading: 92; °F
